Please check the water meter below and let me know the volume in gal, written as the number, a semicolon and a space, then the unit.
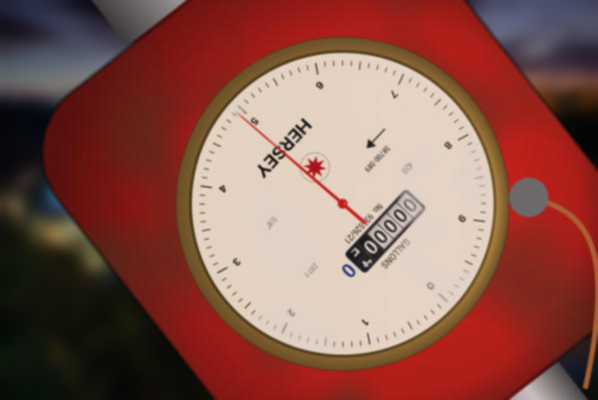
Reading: 44.9; gal
